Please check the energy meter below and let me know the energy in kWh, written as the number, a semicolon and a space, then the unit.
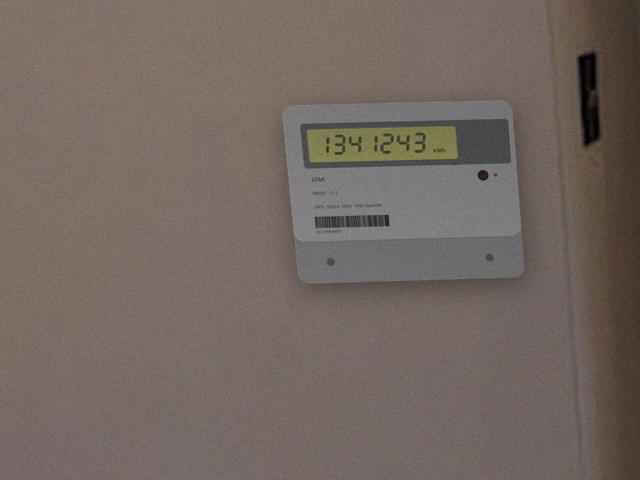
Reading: 1341243; kWh
